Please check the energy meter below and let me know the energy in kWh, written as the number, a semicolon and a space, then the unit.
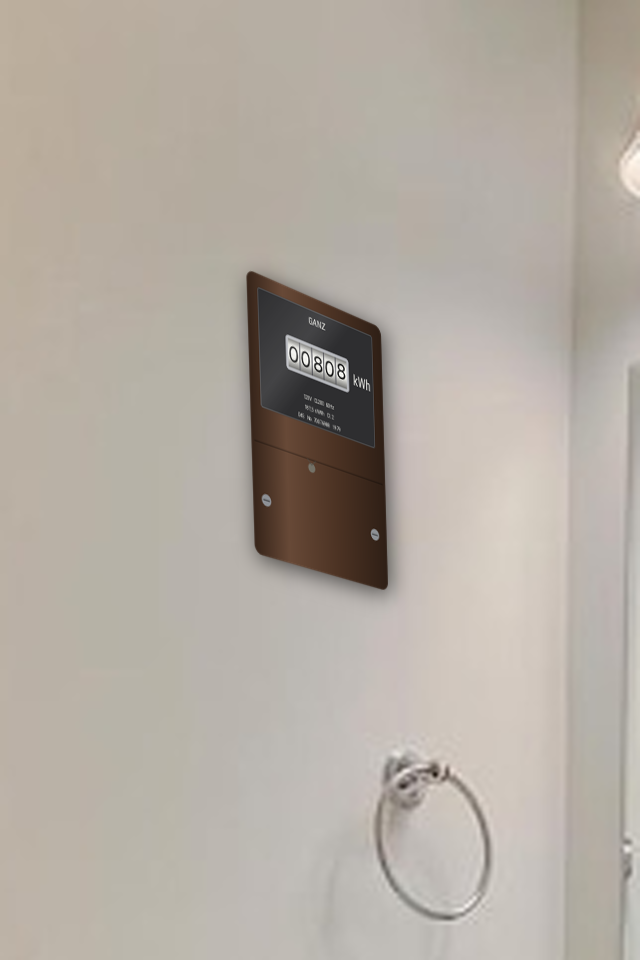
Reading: 808; kWh
